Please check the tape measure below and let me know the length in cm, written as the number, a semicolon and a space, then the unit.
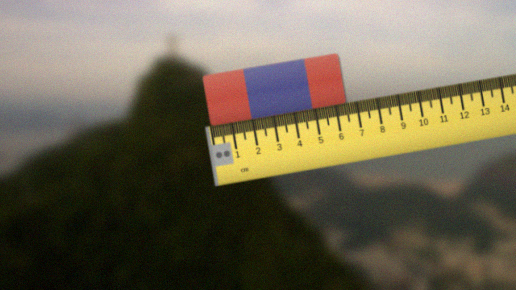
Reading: 6.5; cm
